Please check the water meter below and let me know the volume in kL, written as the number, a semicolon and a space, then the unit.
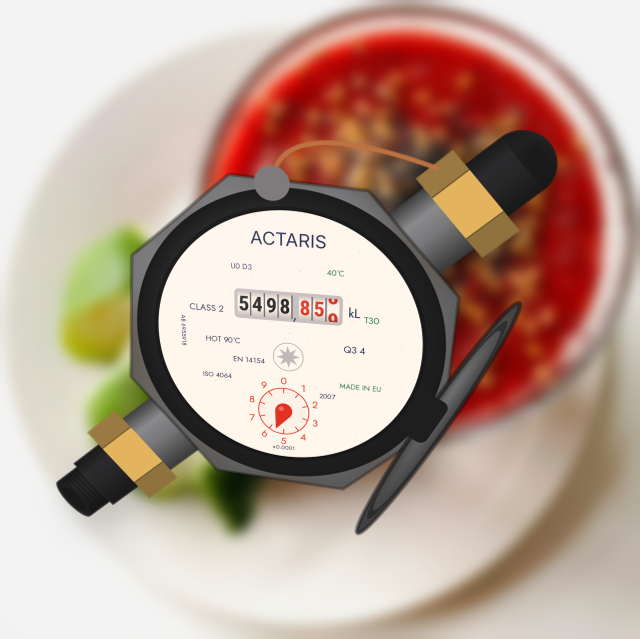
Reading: 5498.8585; kL
